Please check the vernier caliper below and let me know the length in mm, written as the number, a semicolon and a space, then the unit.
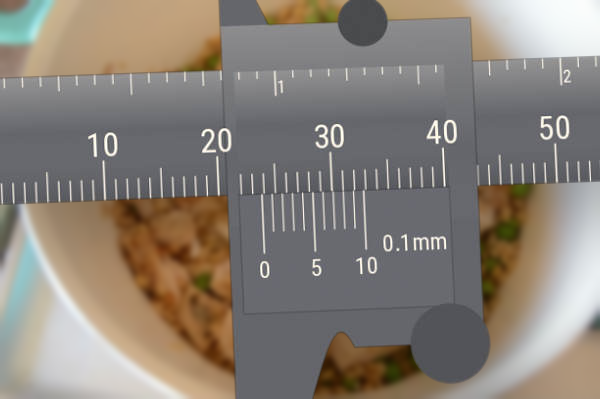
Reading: 23.8; mm
